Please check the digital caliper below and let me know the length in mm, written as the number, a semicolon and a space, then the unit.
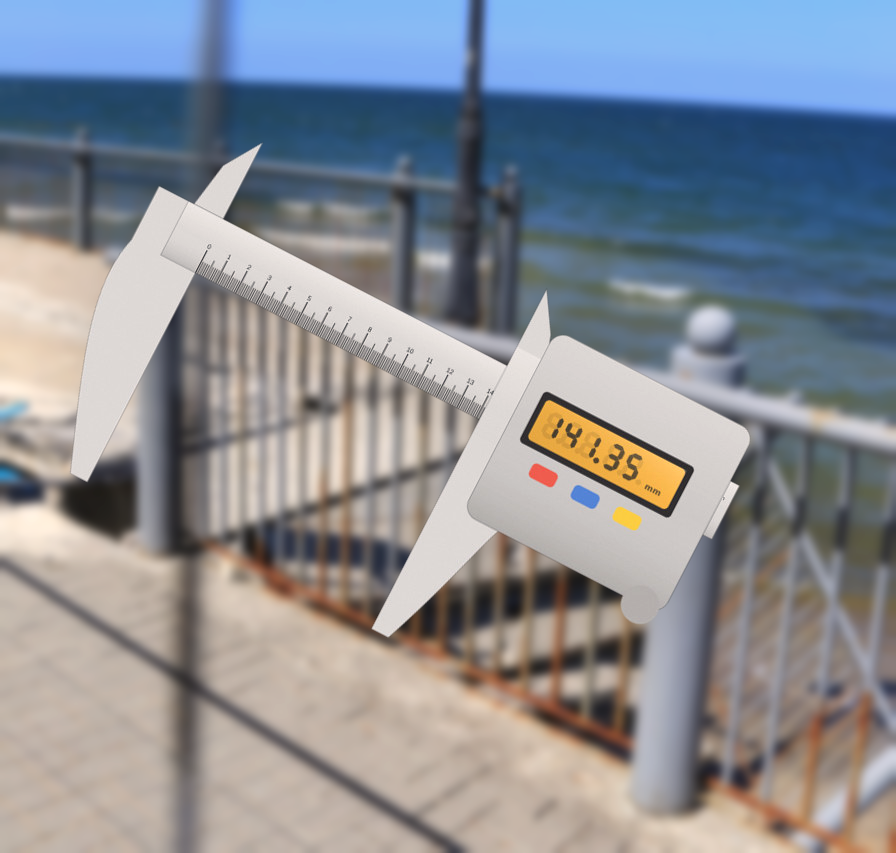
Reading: 141.35; mm
